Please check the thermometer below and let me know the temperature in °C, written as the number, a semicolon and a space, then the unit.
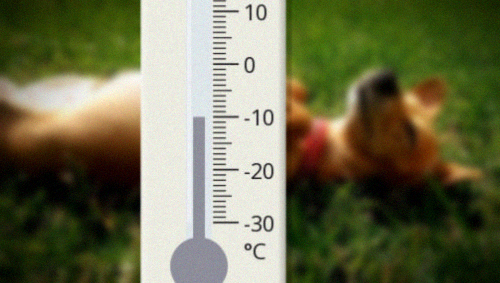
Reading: -10; °C
